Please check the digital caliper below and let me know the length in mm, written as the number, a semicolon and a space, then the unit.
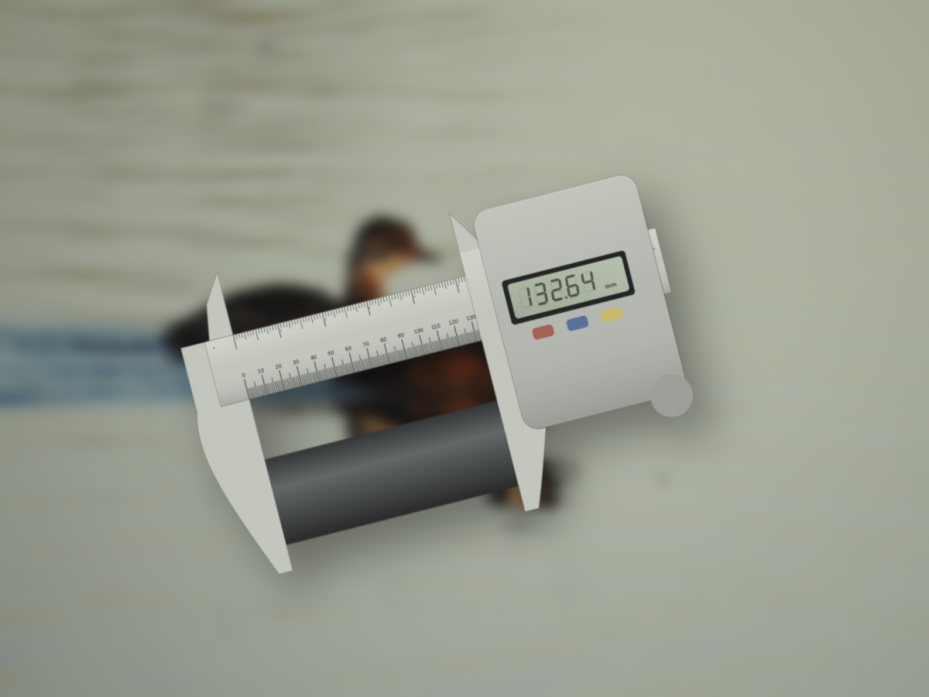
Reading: 132.64; mm
